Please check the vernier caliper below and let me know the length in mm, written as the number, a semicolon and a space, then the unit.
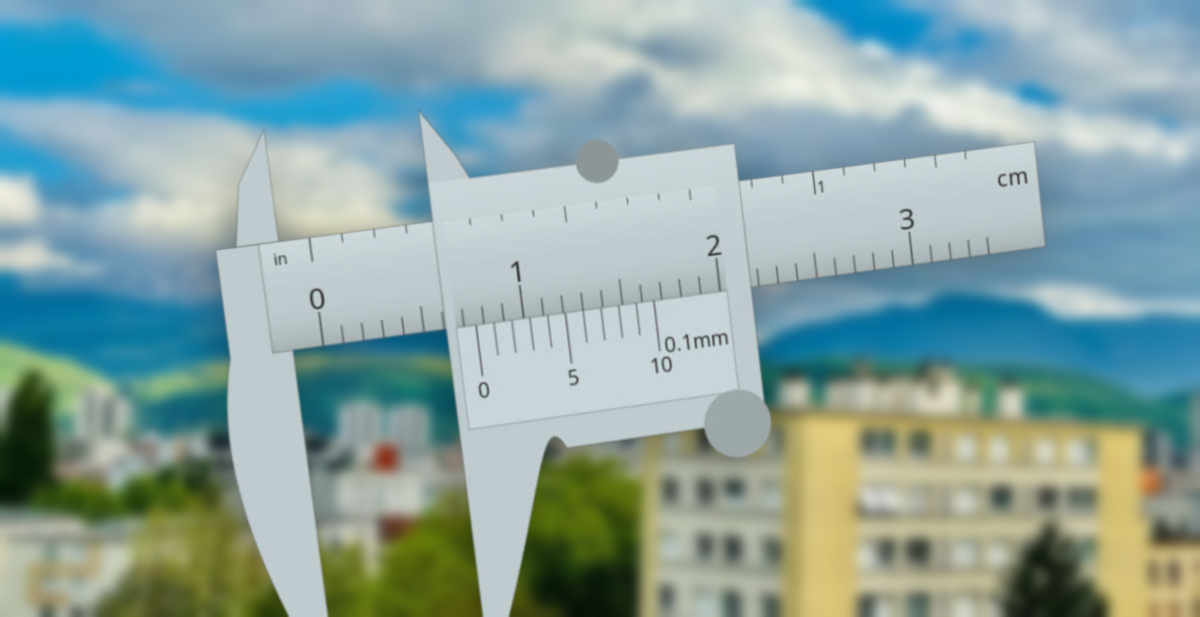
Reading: 7.6; mm
